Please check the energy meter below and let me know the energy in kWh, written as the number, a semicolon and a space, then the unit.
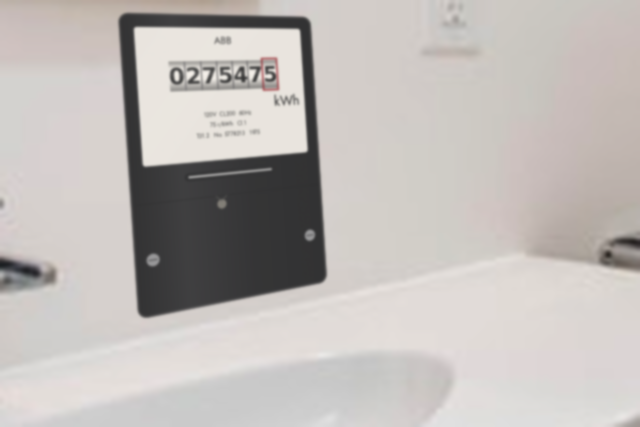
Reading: 27547.5; kWh
